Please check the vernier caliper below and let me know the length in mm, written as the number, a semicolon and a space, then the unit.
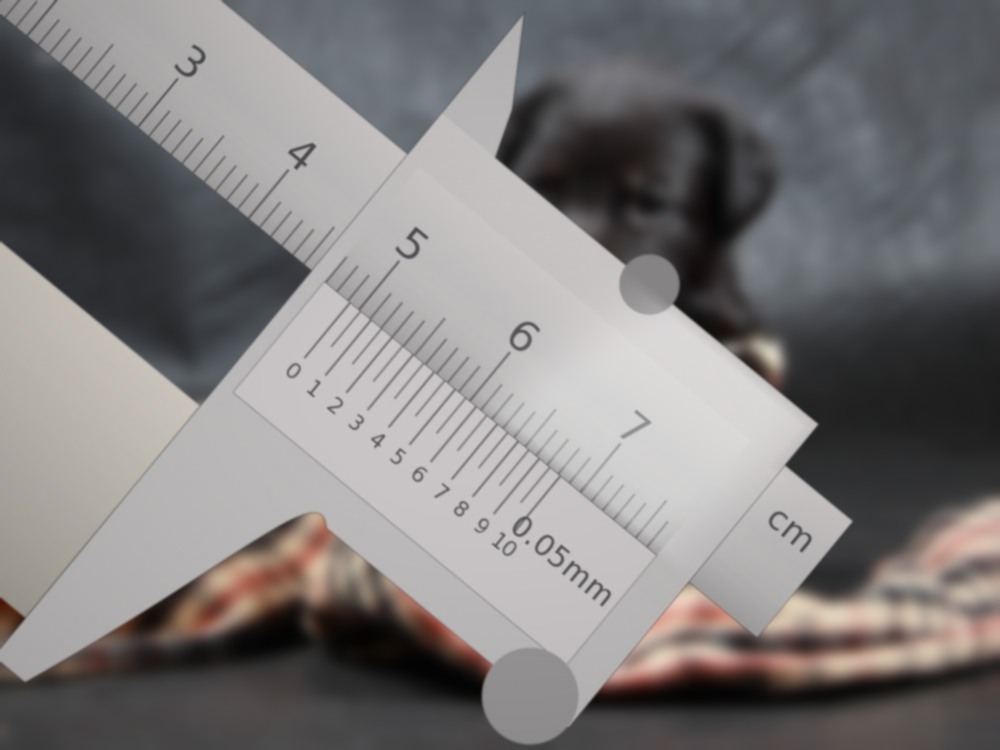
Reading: 49.2; mm
